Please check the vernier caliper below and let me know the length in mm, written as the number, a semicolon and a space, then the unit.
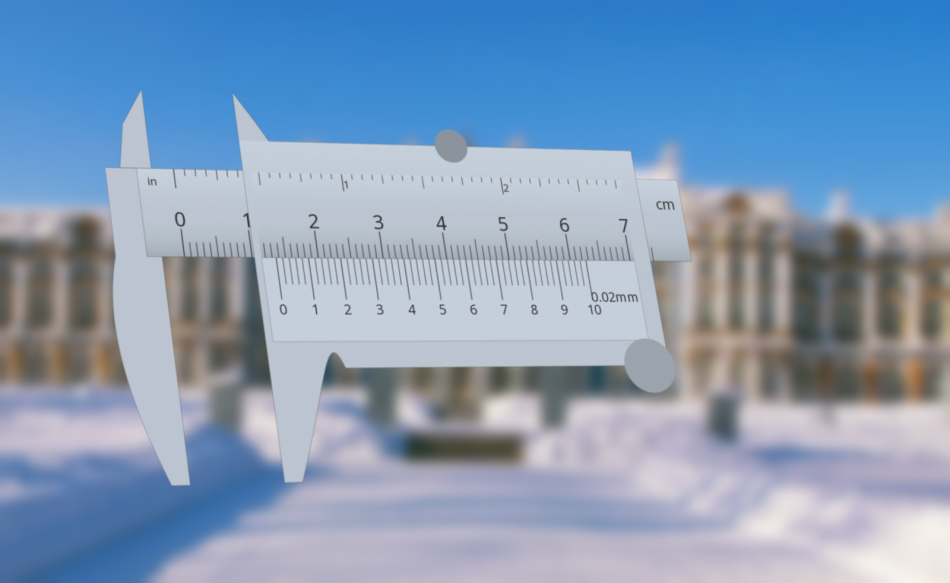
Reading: 13.6; mm
